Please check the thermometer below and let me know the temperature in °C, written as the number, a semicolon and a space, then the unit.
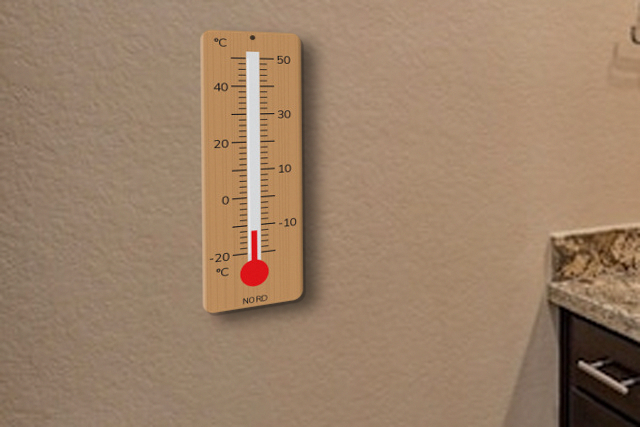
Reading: -12; °C
